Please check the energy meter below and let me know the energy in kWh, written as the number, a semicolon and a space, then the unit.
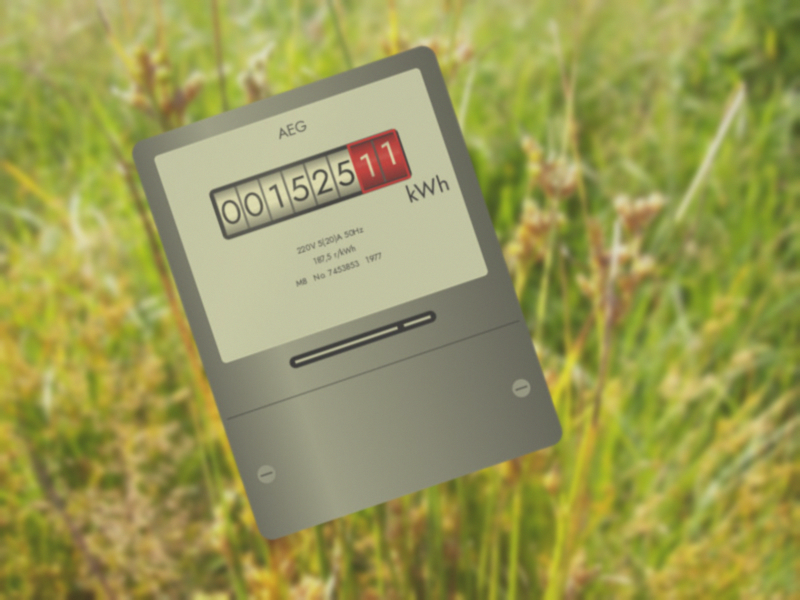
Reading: 1525.11; kWh
